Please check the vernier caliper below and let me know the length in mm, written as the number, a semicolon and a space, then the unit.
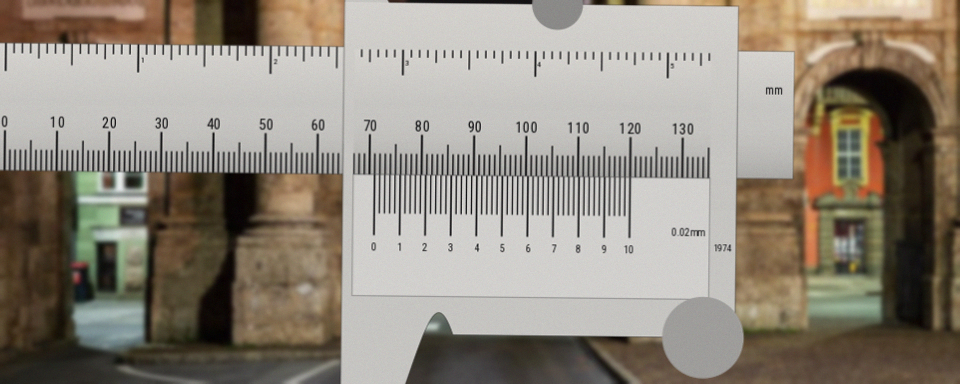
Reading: 71.0; mm
